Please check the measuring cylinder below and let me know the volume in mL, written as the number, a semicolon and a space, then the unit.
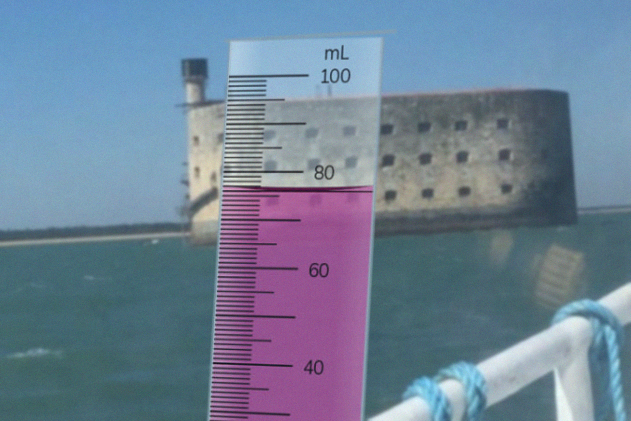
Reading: 76; mL
